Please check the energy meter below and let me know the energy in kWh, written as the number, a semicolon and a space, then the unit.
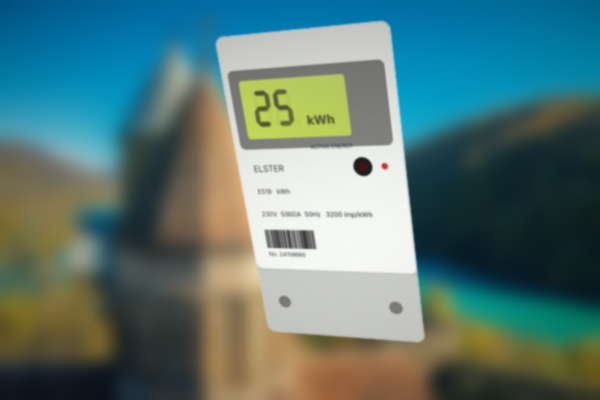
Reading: 25; kWh
